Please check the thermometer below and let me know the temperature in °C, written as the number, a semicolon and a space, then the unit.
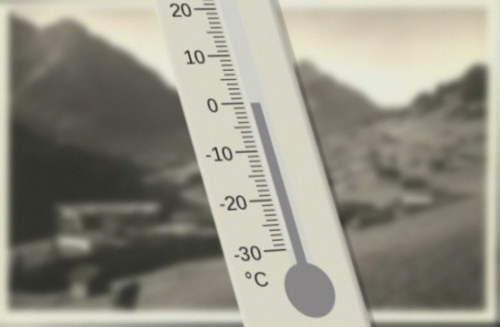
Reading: 0; °C
